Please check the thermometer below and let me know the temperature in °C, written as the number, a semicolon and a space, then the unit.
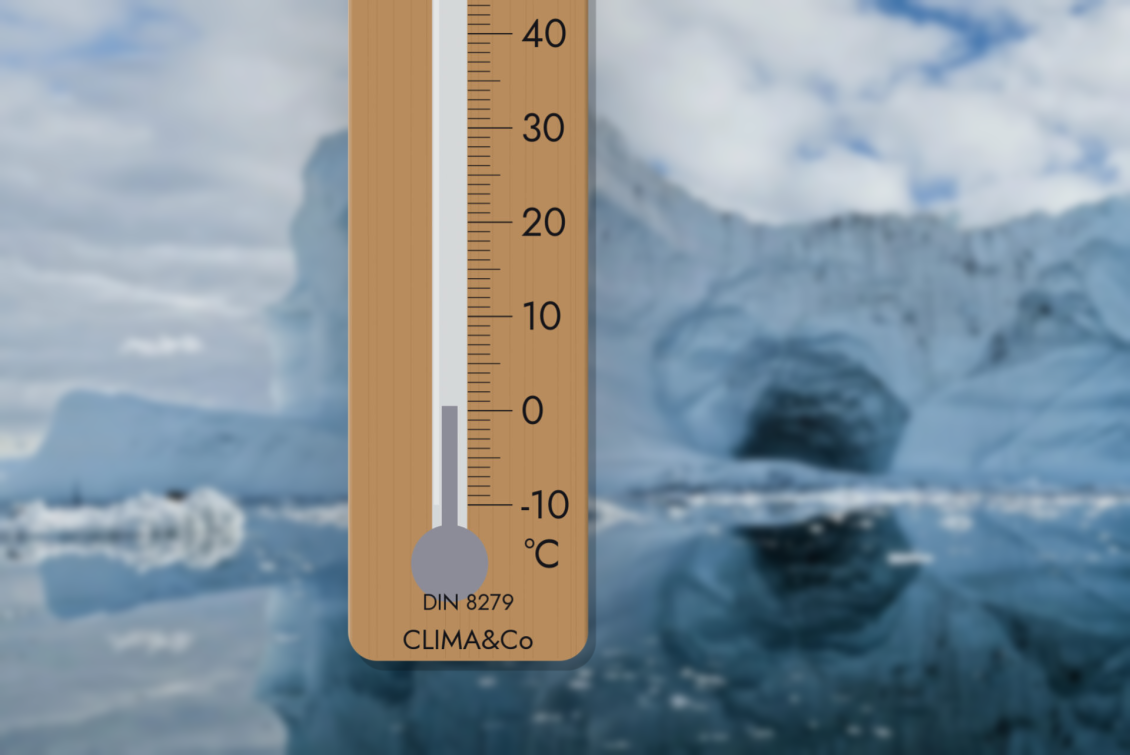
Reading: 0.5; °C
